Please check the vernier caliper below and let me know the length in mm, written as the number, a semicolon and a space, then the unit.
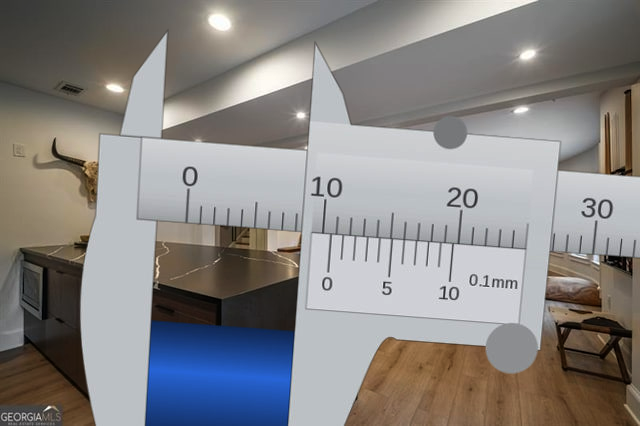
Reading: 10.6; mm
